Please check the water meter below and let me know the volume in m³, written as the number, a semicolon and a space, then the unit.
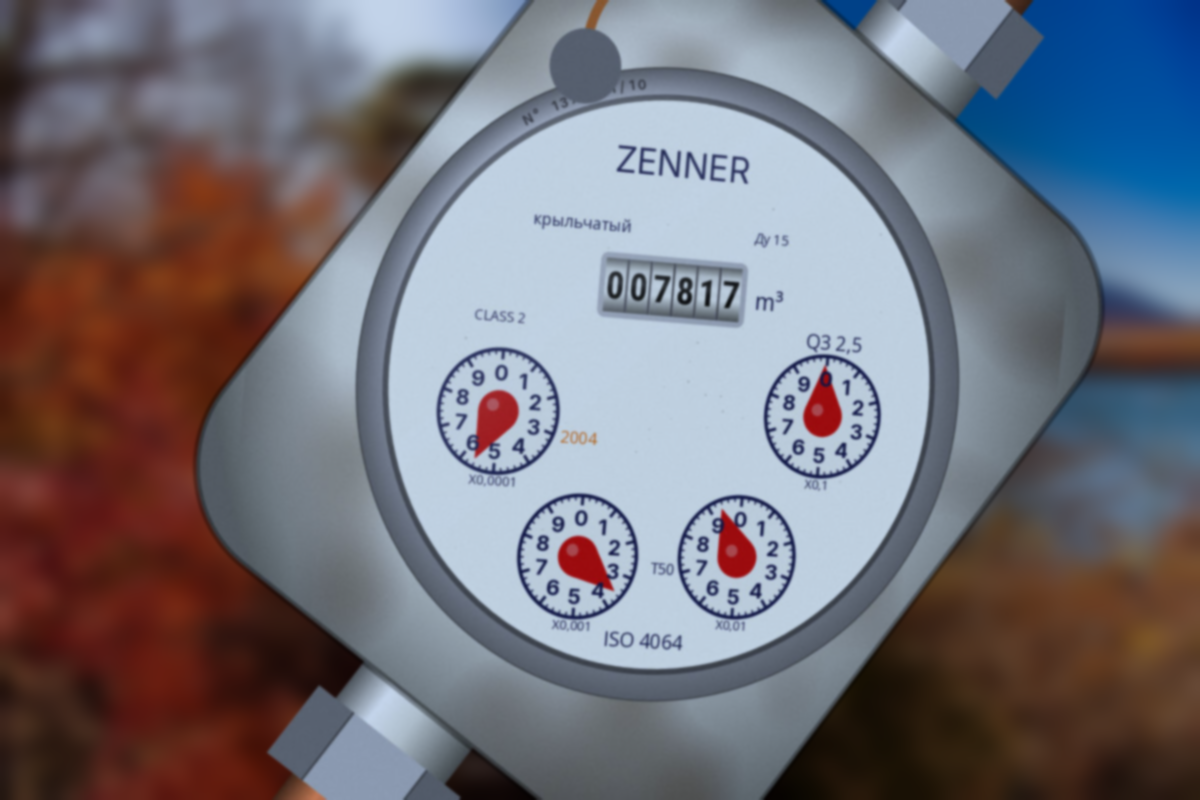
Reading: 7816.9935; m³
